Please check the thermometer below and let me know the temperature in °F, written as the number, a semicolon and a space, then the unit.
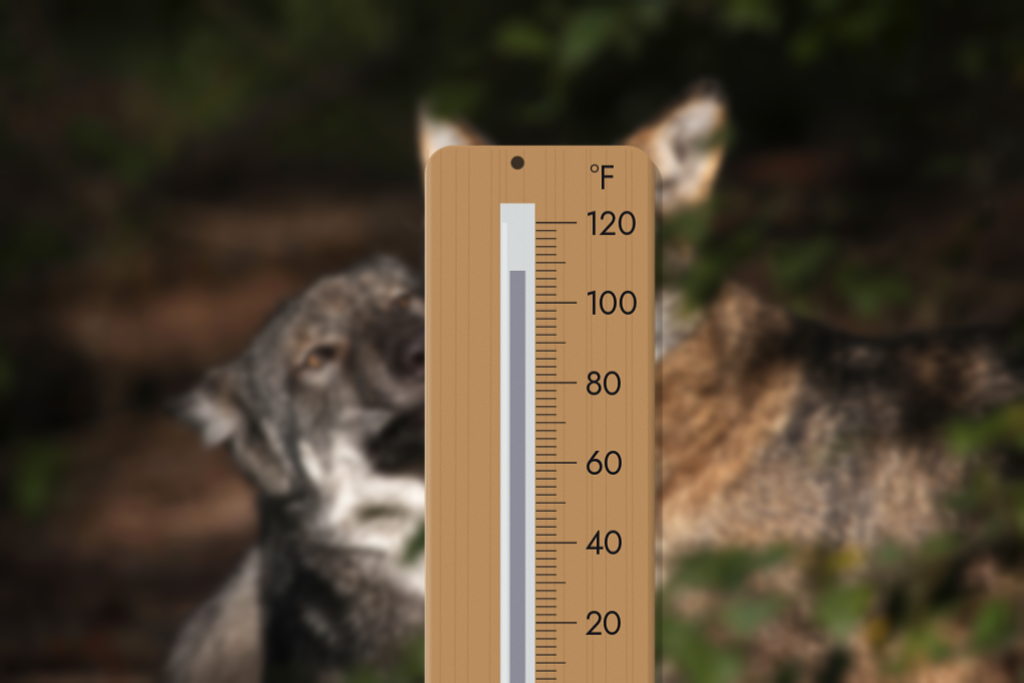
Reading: 108; °F
